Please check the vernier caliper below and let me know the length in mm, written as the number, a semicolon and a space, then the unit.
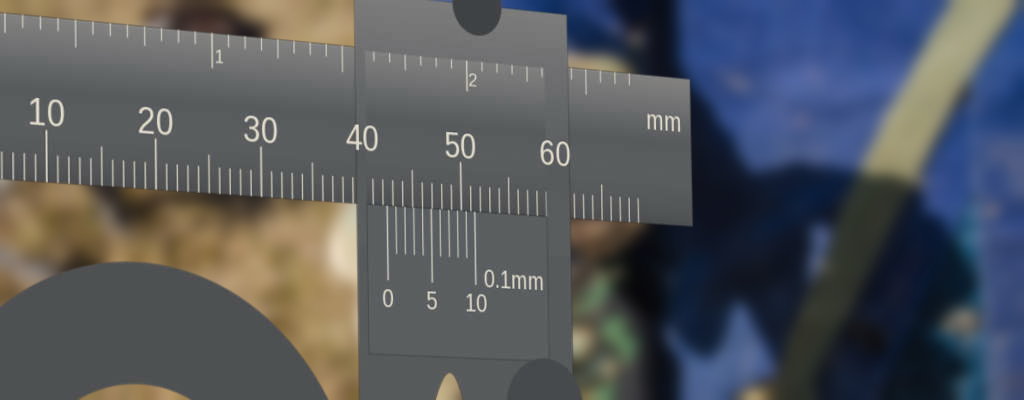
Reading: 42.4; mm
